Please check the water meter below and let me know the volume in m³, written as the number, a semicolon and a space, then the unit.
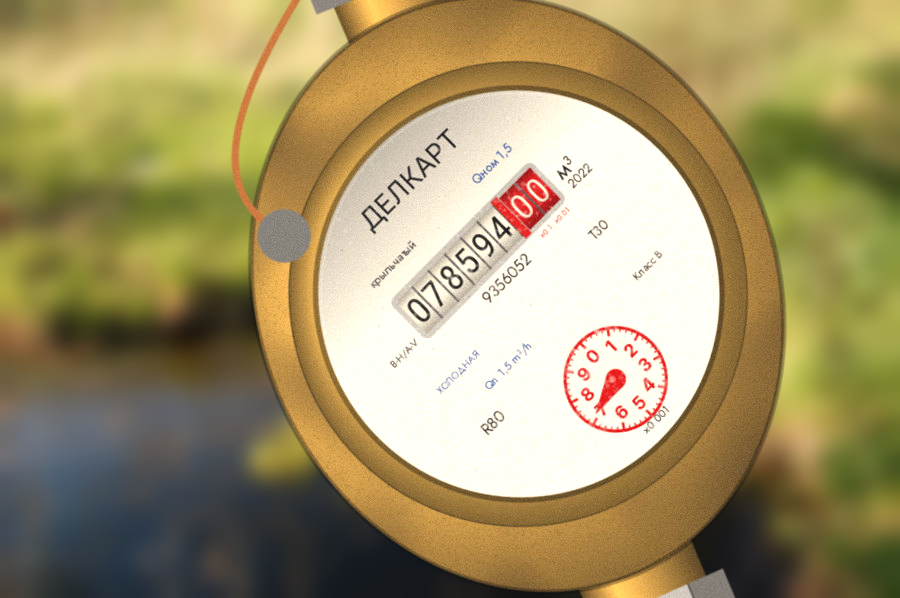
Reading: 78594.007; m³
